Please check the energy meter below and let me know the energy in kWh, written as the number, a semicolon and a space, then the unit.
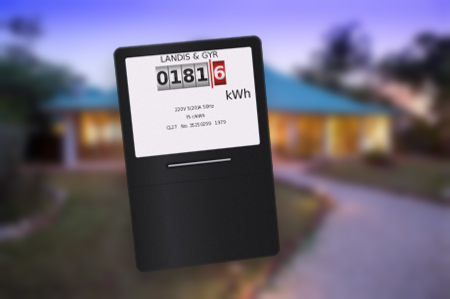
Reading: 181.6; kWh
